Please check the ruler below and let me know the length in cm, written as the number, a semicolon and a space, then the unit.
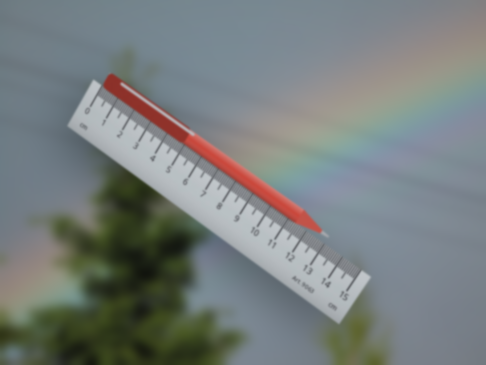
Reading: 13; cm
